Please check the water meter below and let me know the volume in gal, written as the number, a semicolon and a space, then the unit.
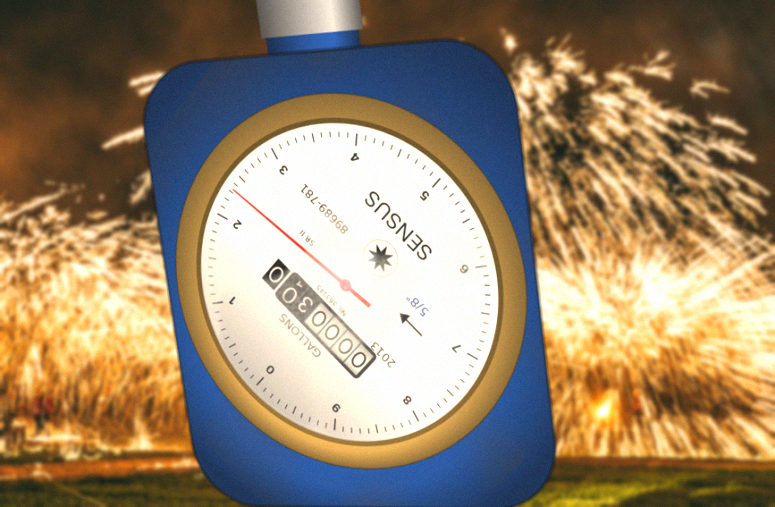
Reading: 302.3; gal
